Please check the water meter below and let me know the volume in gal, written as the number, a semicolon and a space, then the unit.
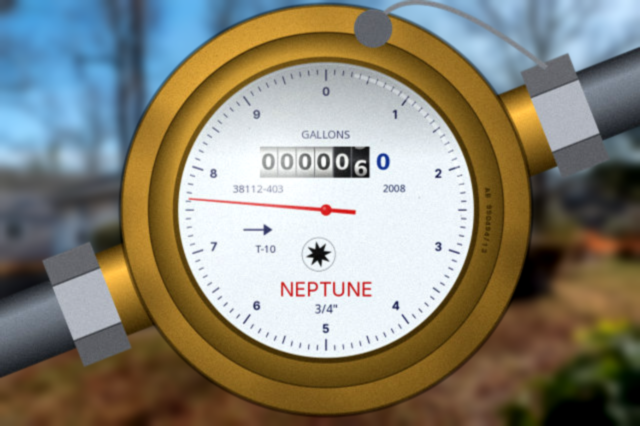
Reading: 57.6; gal
